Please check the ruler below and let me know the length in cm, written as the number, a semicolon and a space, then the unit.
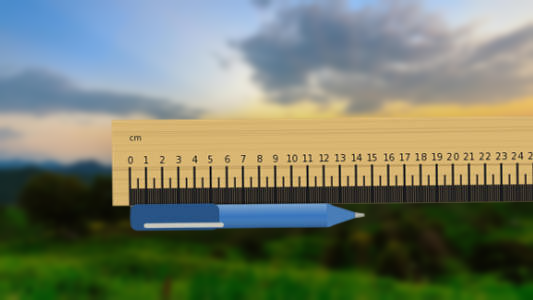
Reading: 14.5; cm
